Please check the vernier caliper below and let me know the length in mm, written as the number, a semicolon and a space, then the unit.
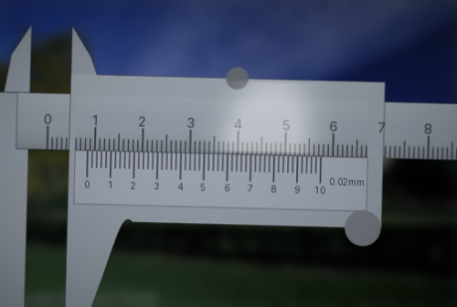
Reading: 8.5; mm
